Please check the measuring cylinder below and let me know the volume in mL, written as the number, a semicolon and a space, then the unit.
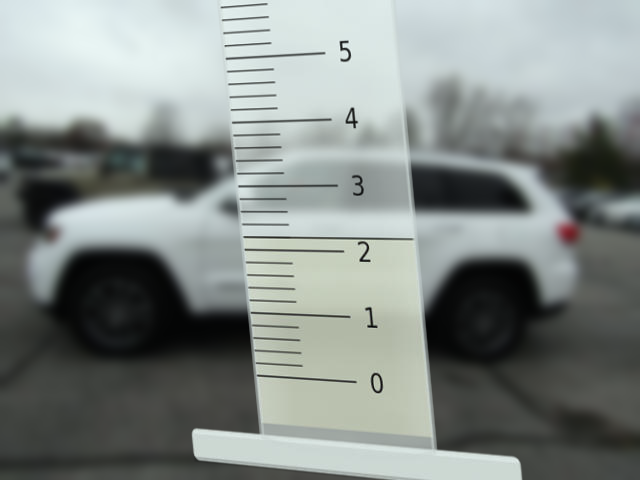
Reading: 2.2; mL
